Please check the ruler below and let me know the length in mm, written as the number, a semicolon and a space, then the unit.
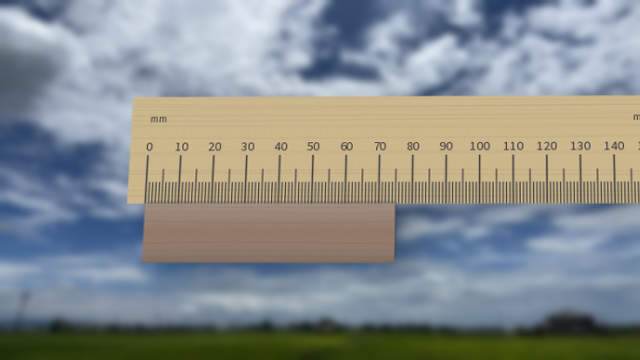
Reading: 75; mm
